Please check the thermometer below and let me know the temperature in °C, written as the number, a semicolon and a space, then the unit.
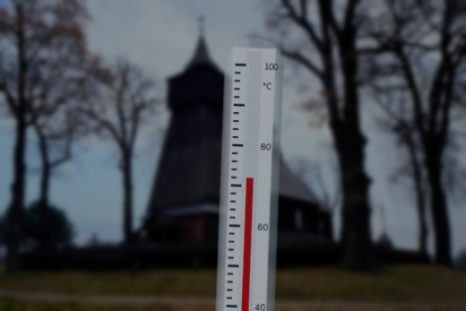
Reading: 72; °C
